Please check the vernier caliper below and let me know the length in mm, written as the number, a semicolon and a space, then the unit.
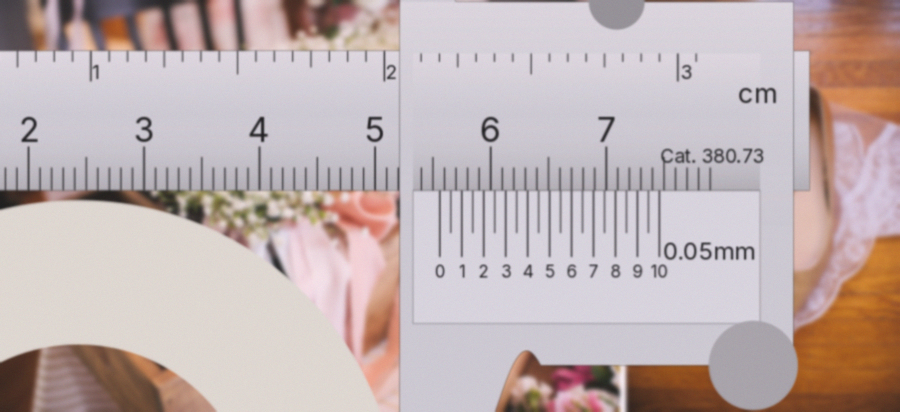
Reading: 55.6; mm
